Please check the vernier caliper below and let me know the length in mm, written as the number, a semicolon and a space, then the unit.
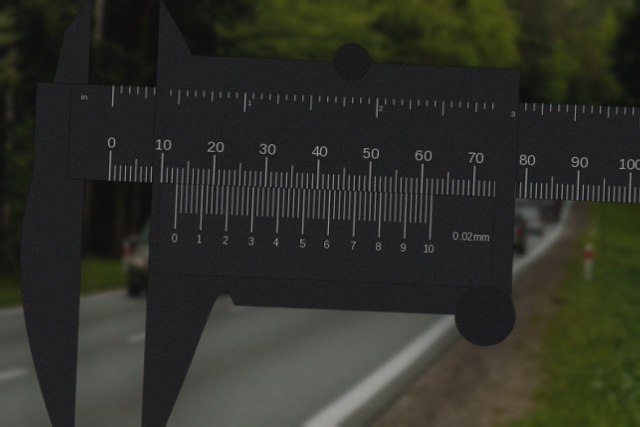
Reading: 13.0; mm
